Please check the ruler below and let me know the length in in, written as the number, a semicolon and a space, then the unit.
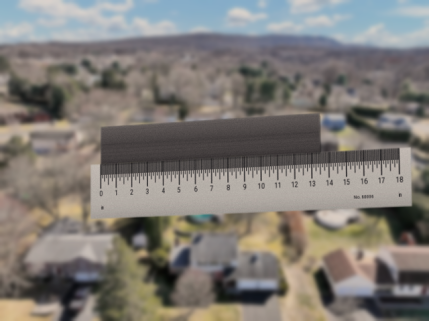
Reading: 13.5; in
